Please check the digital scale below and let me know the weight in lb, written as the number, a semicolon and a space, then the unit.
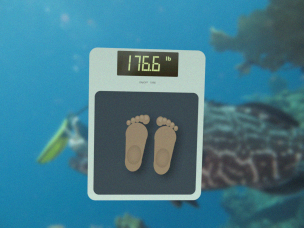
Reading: 176.6; lb
